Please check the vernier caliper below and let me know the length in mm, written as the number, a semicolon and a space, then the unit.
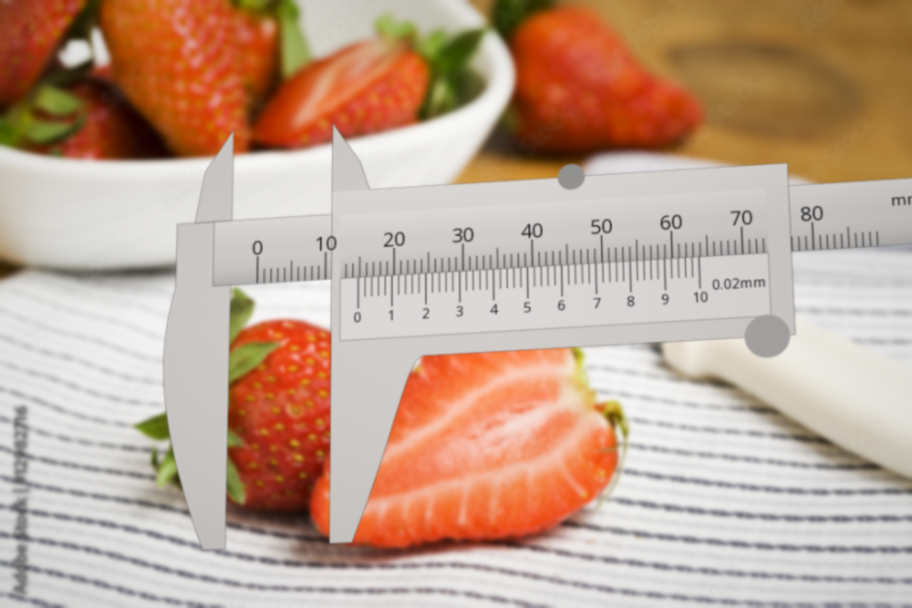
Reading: 14.8; mm
